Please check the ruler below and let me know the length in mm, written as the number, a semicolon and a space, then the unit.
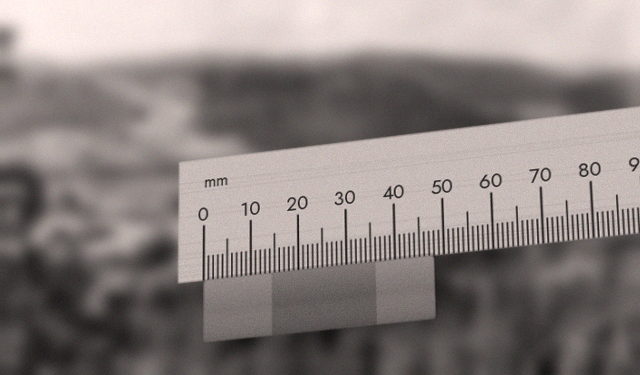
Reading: 48; mm
